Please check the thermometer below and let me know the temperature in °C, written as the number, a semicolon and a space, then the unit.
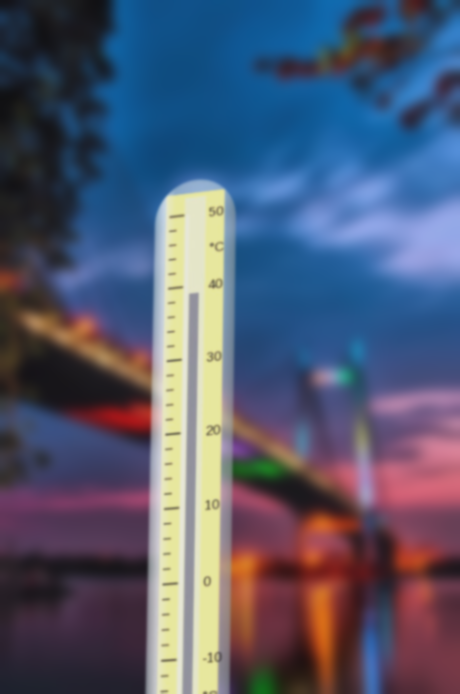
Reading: 39; °C
